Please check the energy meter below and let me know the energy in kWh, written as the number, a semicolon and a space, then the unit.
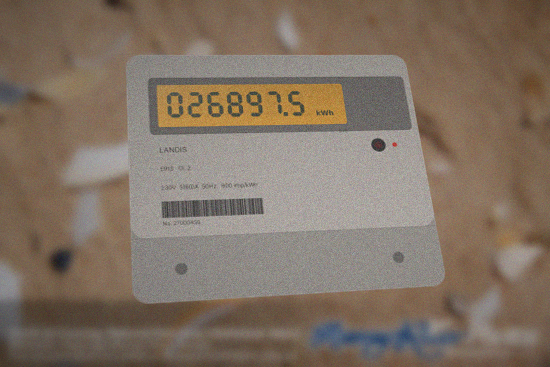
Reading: 26897.5; kWh
